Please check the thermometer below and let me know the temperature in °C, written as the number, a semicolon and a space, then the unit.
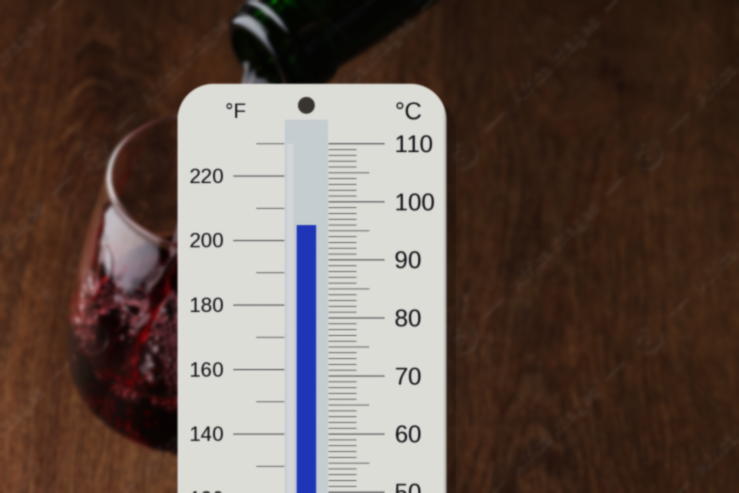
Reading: 96; °C
